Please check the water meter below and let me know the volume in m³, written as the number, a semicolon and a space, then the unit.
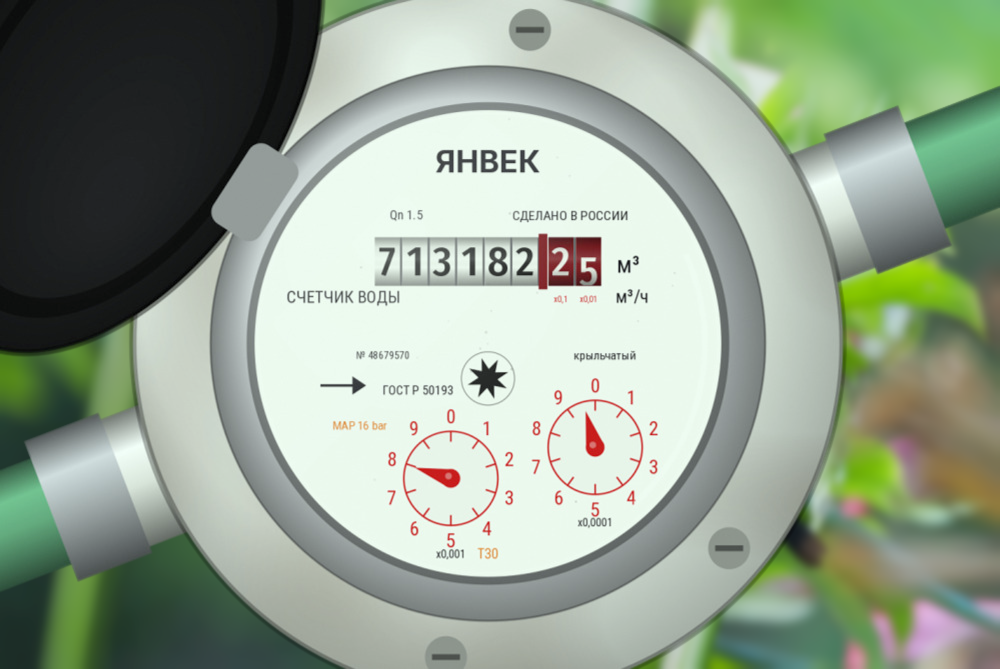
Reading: 713182.2479; m³
